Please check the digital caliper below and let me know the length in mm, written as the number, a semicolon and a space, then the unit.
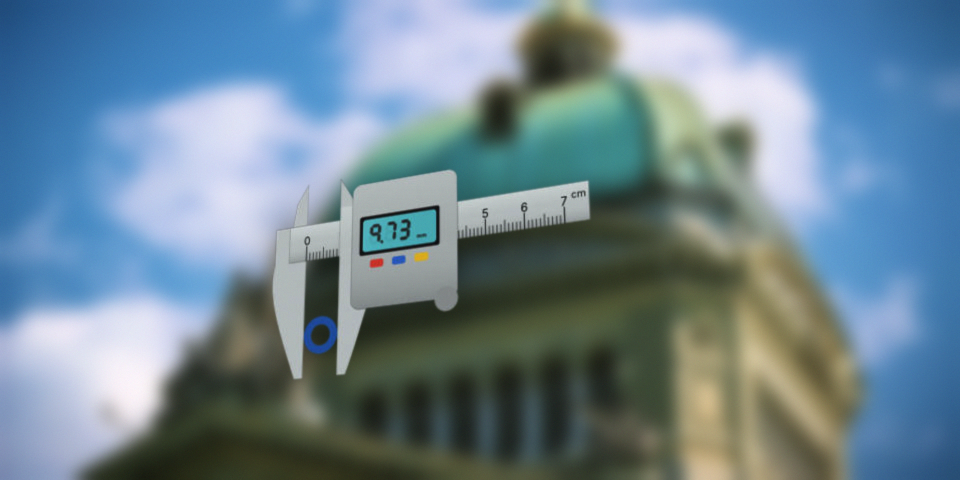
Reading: 9.73; mm
